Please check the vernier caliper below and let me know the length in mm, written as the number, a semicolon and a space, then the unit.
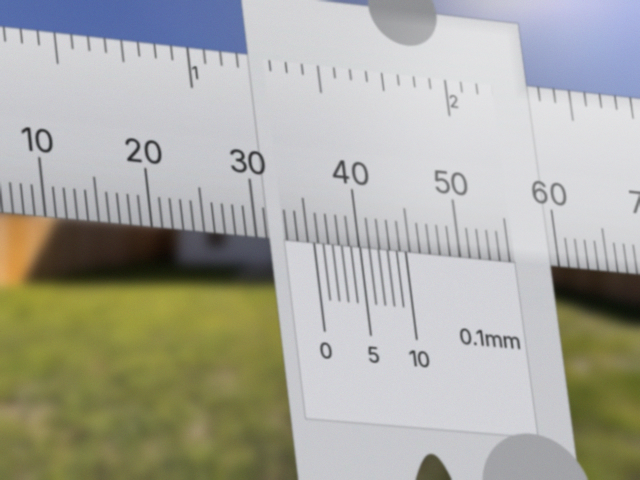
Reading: 35.6; mm
